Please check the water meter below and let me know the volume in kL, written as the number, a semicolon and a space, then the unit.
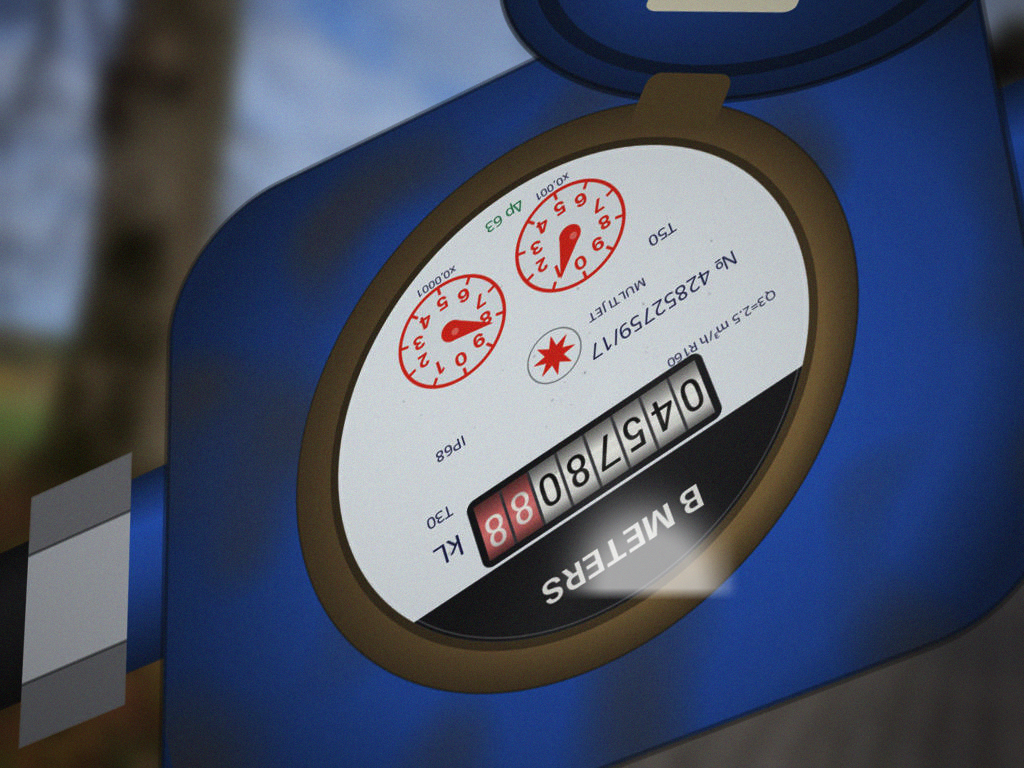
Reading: 45780.8808; kL
